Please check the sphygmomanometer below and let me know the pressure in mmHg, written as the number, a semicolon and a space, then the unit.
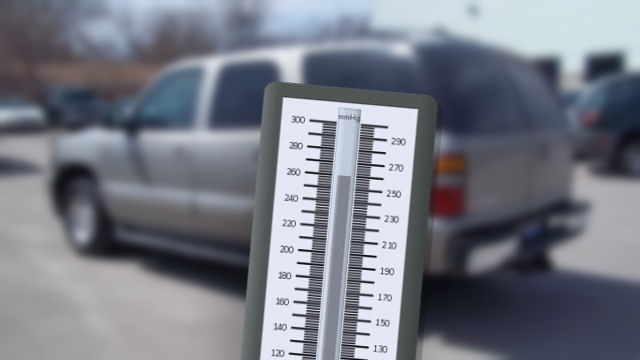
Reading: 260; mmHg
